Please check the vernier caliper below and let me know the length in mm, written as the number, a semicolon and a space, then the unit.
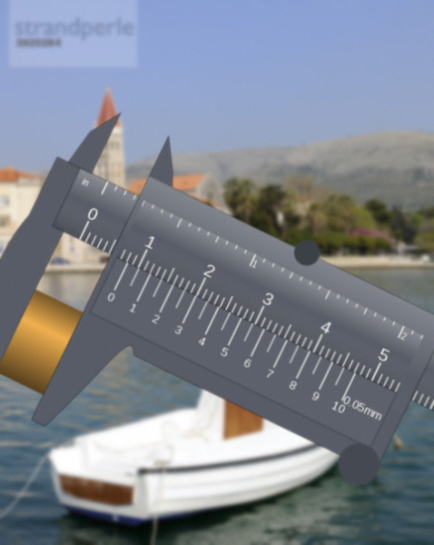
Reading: 8.2; mm
